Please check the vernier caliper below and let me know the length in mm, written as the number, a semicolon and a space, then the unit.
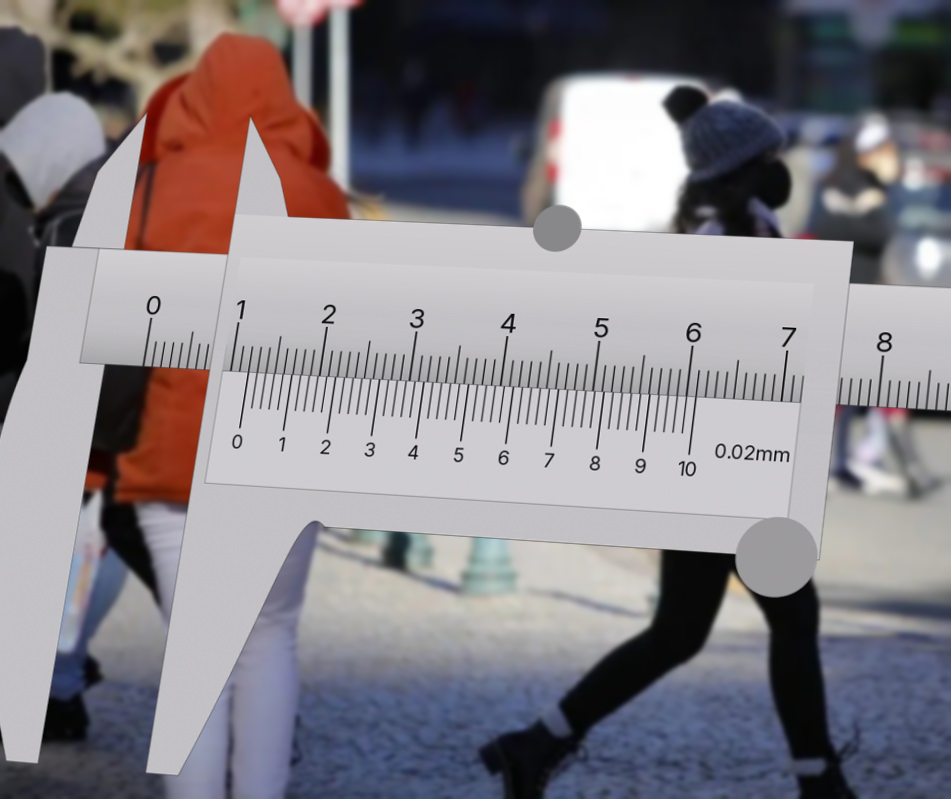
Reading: 12.0; mm
